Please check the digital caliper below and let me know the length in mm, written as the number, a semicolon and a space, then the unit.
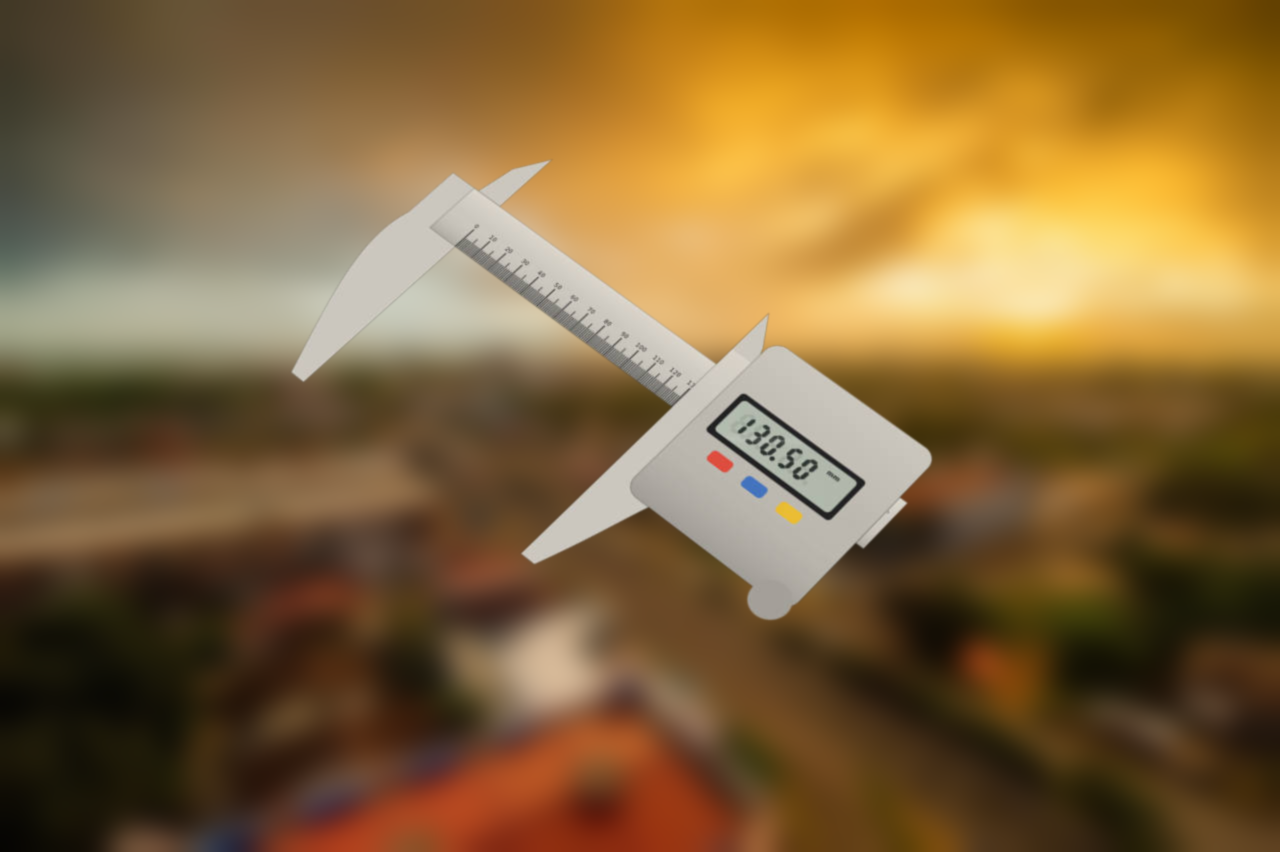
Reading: 130.50; mm
